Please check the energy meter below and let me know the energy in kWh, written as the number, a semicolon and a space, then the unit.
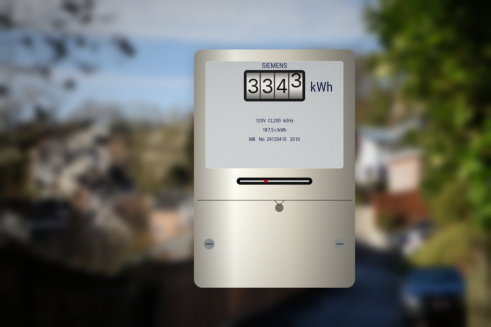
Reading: 3343; kWh
